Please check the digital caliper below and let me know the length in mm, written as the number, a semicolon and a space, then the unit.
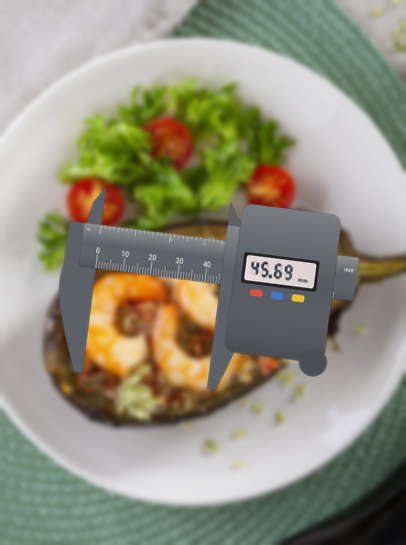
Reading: 45.69; mm
